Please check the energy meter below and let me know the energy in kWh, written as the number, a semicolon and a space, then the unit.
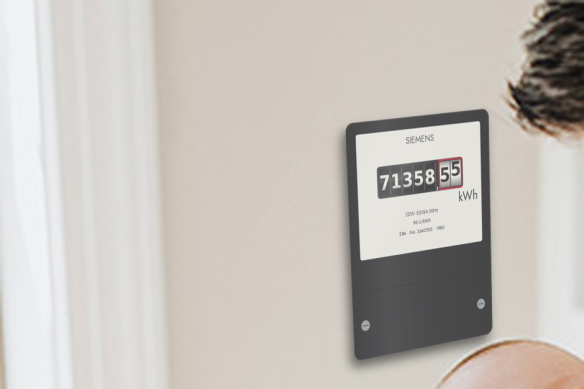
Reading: 71358.55; kWh
